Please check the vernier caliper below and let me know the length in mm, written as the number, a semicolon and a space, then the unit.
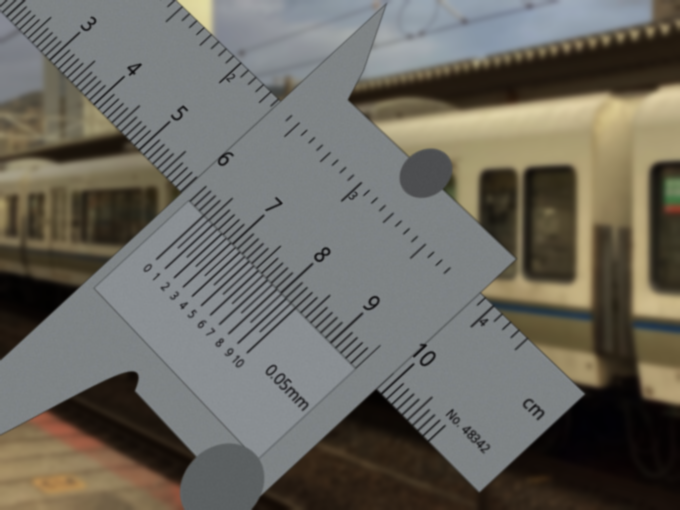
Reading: 64.0; mm
